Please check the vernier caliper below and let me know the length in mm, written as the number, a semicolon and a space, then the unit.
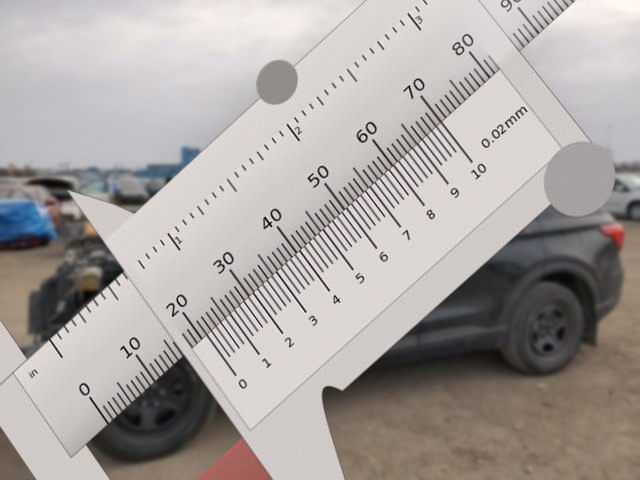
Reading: 21.0; mm
